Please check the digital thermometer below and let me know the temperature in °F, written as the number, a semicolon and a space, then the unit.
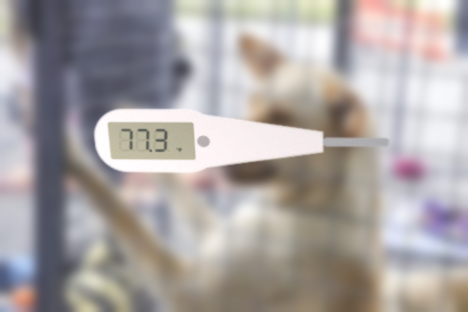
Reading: 77.3; °F
